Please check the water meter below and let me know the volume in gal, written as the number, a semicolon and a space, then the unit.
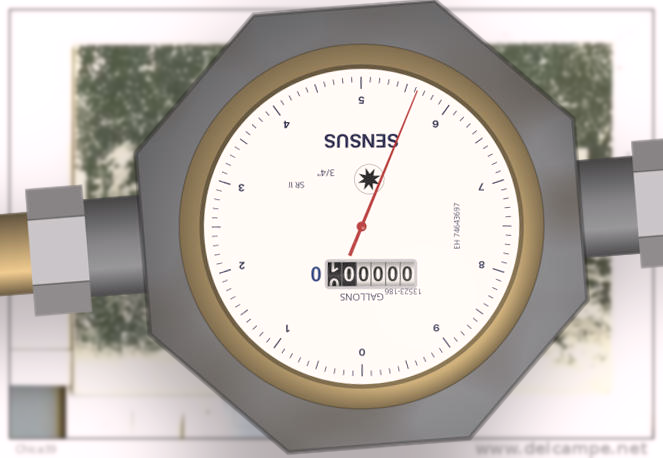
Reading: 5.6; gal
